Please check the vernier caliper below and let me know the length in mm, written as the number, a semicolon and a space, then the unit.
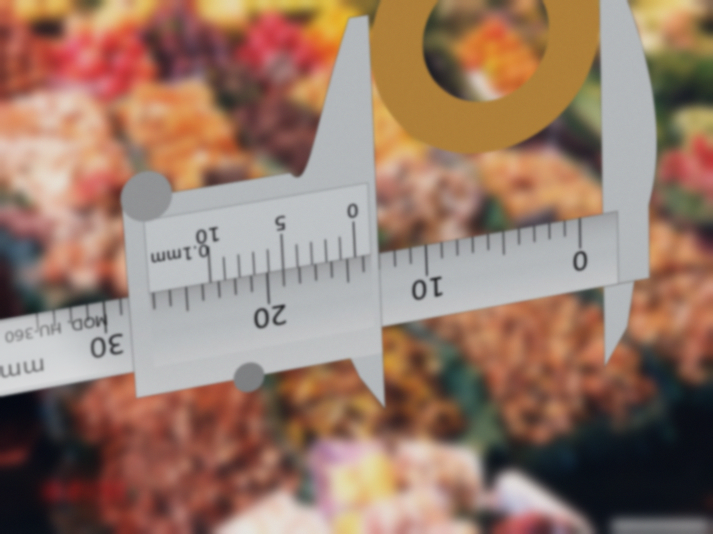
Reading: 14.5; mm
